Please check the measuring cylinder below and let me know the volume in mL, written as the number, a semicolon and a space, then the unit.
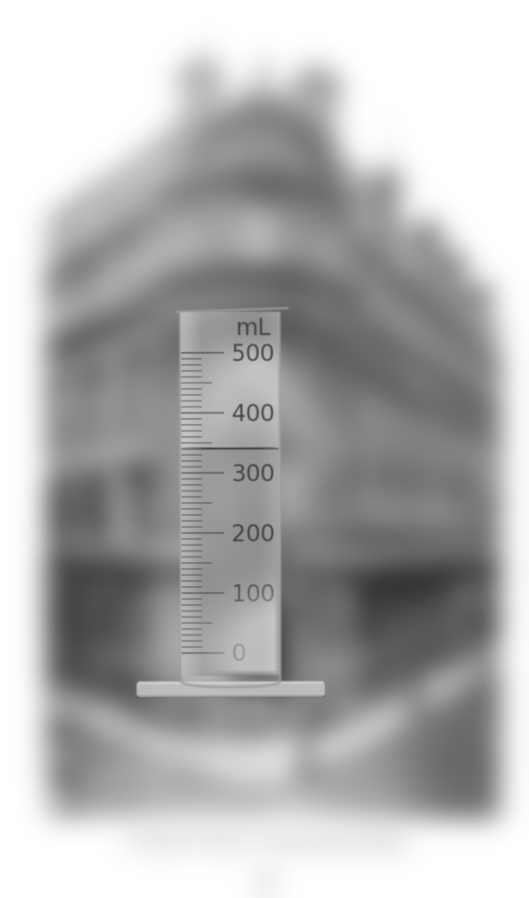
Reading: 340; mL
